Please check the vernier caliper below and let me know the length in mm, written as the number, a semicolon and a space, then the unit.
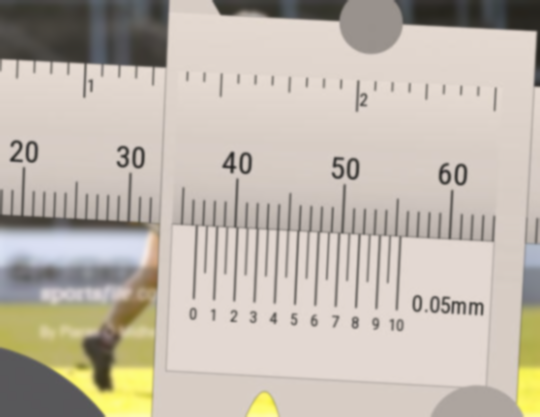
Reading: 36.4; mm
